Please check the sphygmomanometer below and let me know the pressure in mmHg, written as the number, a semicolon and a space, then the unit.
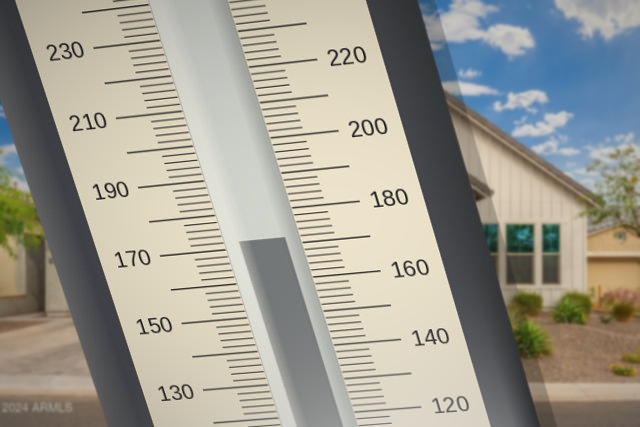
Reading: 172; mmHg
